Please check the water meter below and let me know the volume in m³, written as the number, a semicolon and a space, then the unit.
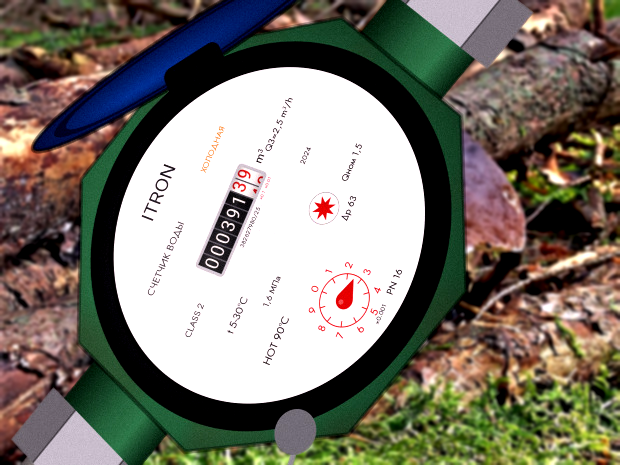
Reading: 391.392; m³
